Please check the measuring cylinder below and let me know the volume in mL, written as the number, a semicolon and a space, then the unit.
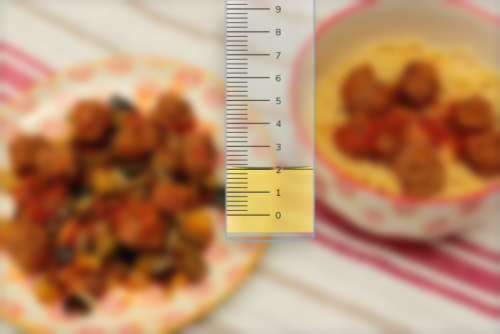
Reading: 2; mL
